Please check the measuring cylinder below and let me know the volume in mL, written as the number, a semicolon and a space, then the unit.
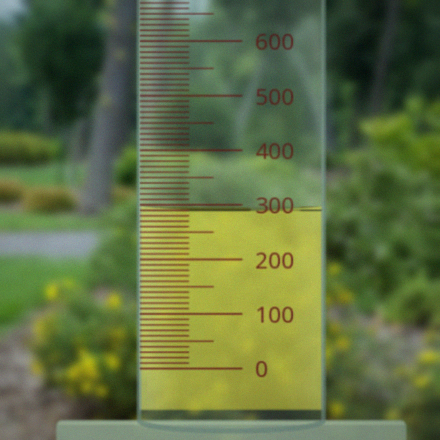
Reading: 290; mL
